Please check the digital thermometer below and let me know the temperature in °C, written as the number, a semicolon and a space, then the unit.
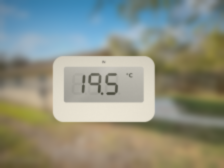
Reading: 19.5; °C
